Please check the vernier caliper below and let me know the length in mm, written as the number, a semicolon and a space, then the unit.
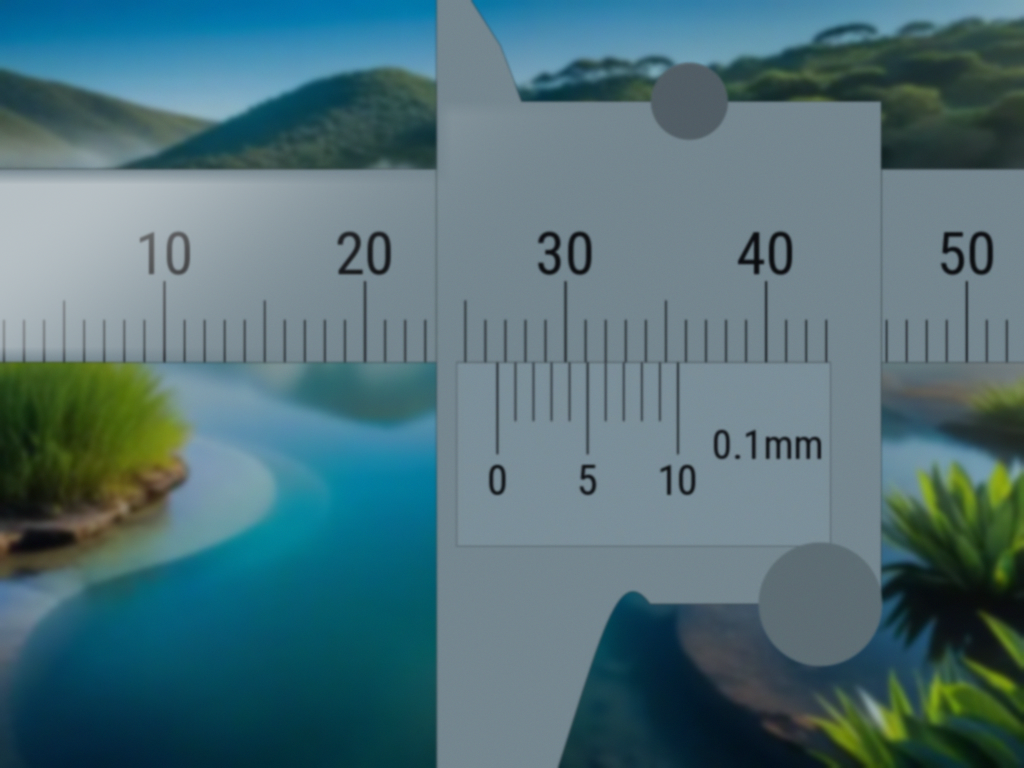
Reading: 26.6; mm
